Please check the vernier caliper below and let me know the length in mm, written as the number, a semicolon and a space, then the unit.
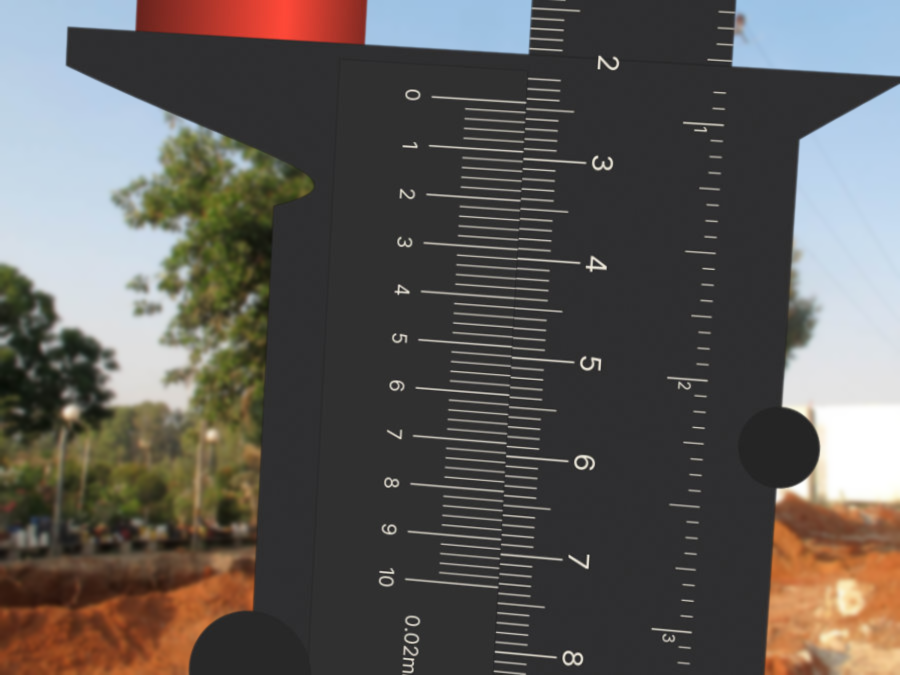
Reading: 24.4; mm
